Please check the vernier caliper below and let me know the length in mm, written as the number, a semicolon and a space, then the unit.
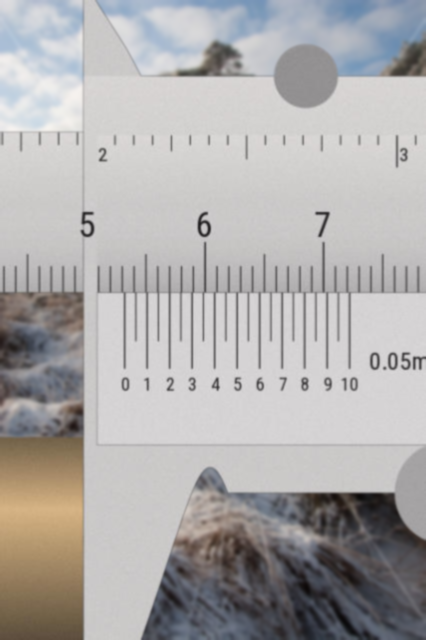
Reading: 53.2; mm
